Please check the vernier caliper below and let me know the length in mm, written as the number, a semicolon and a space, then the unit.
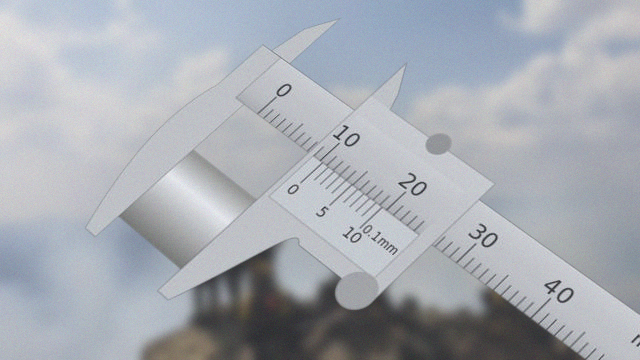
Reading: 10.4; mm
